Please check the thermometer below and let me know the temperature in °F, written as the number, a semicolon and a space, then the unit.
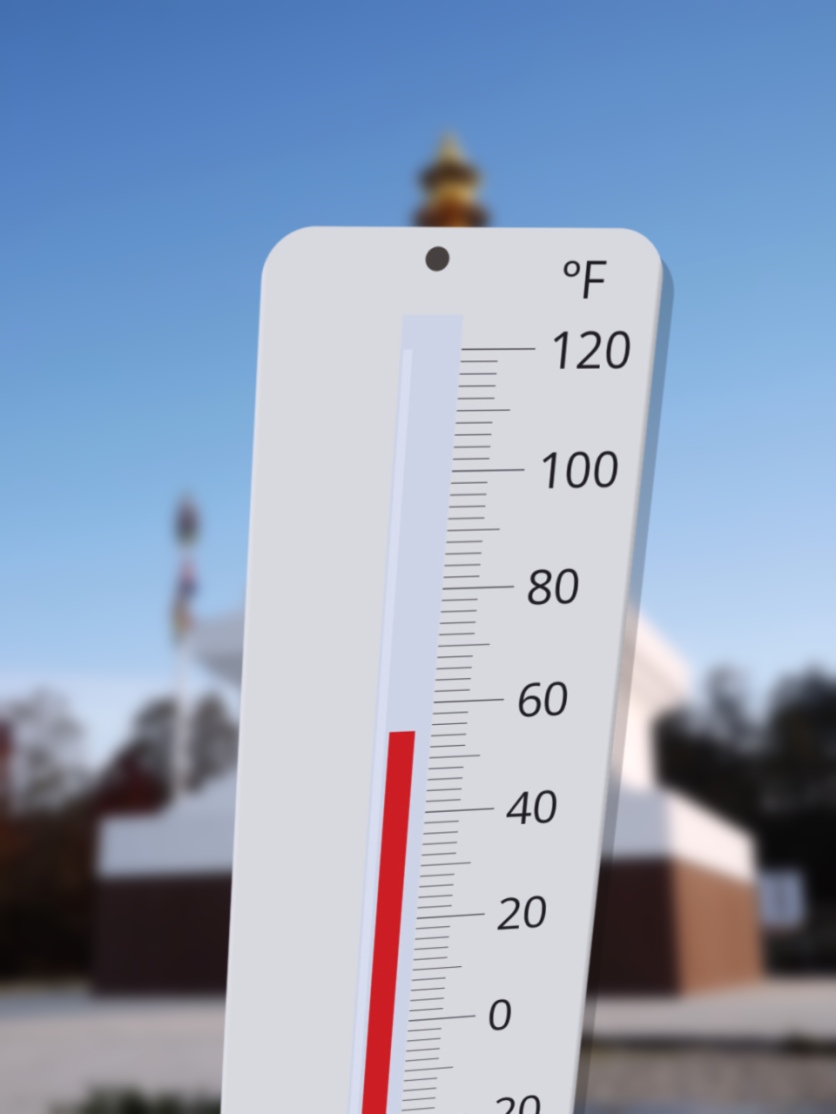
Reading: 55; °F
